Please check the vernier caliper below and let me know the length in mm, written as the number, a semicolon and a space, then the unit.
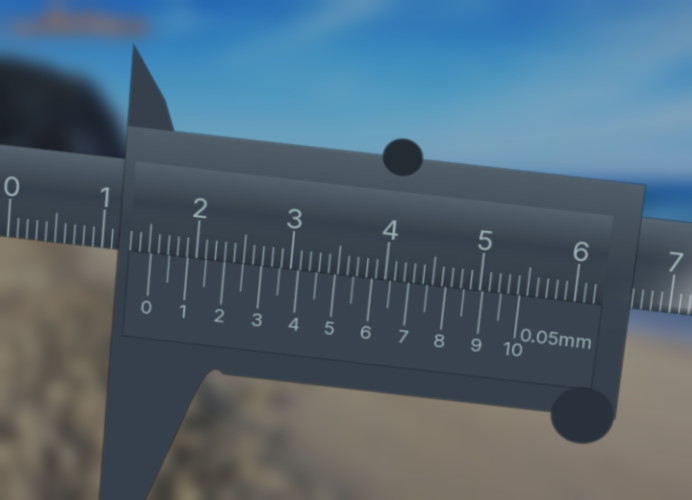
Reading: 15.2; mm
